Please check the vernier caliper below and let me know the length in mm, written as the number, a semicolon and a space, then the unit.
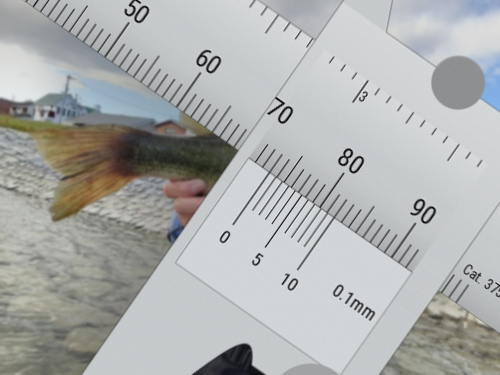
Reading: 73.0; mm
